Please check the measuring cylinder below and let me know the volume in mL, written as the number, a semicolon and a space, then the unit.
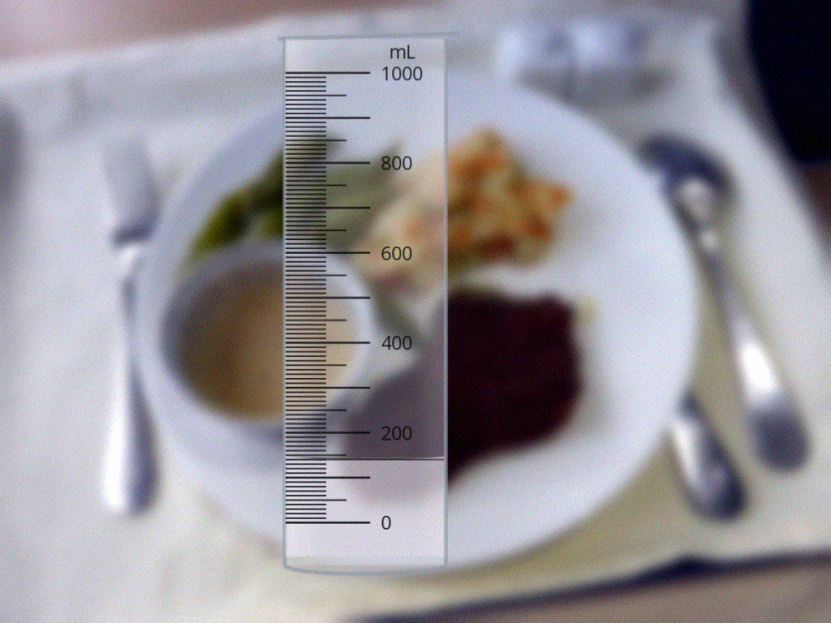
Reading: 140; mL
